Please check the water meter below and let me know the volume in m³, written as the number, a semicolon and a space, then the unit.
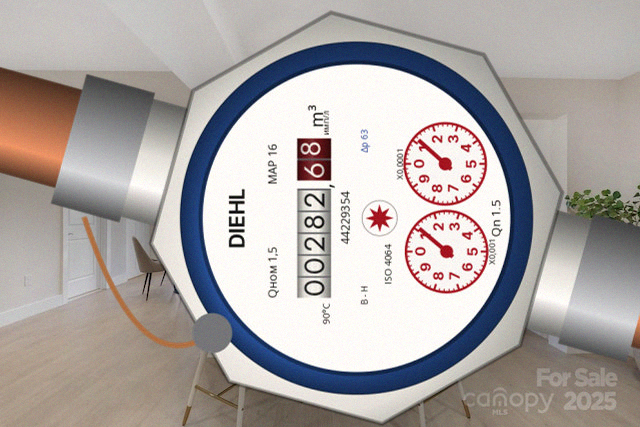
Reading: 282.6811; m³
